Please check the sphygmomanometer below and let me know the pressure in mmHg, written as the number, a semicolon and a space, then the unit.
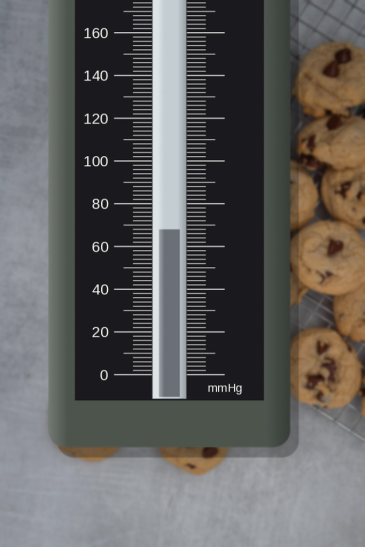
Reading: 68; mmHg
